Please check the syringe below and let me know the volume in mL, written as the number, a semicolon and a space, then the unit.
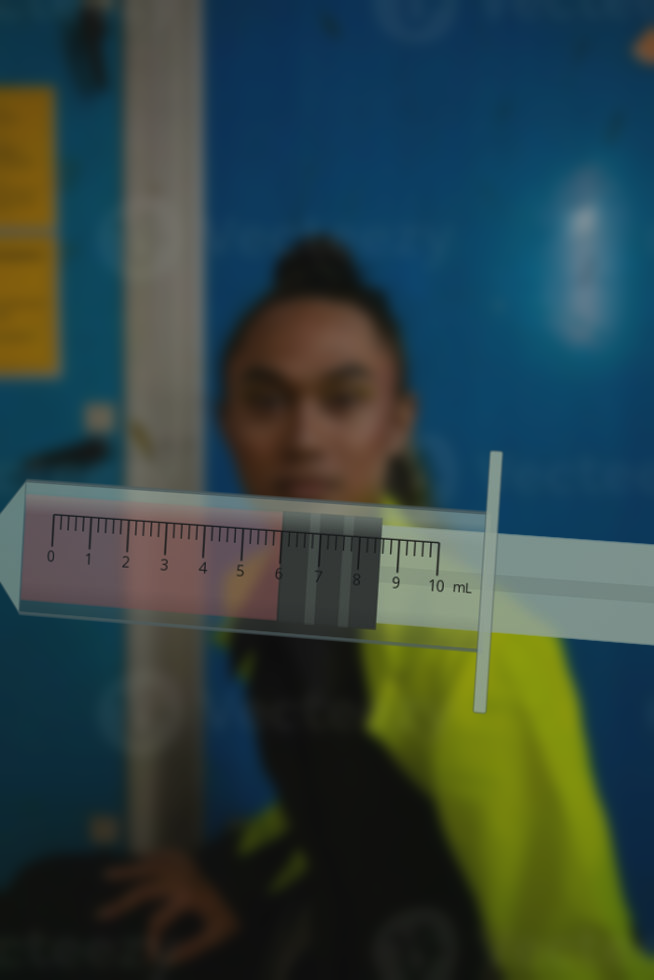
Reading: 6; mL
